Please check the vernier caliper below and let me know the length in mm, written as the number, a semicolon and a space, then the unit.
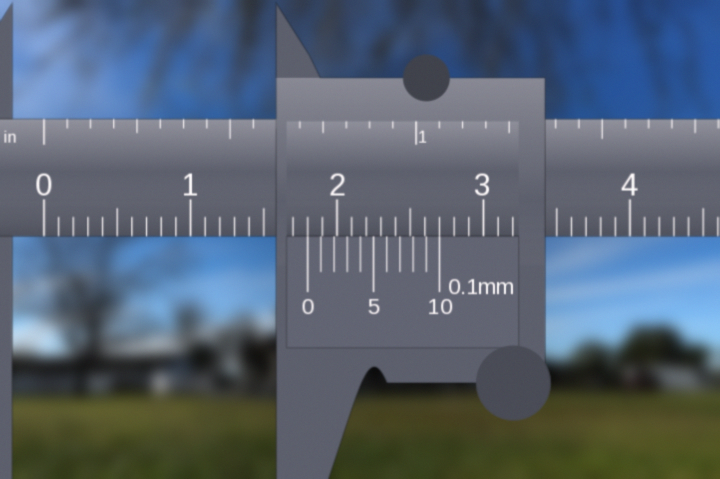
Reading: 18.0; mm
